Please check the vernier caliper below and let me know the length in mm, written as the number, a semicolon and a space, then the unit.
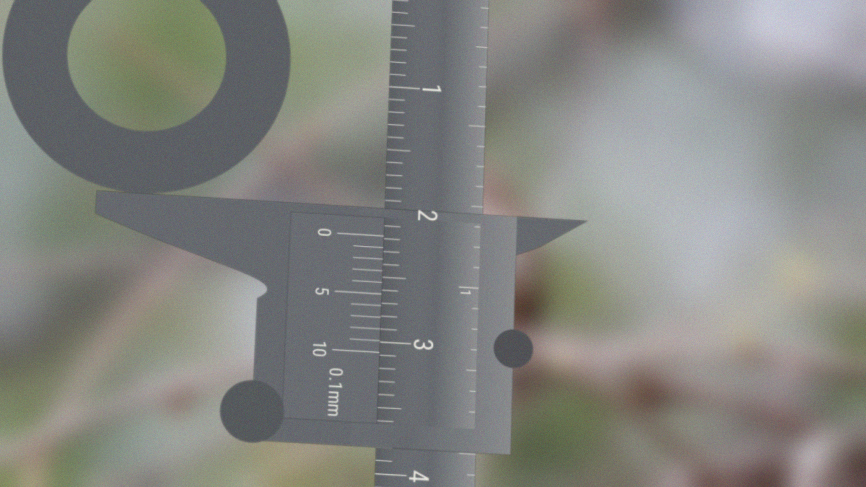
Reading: 21.8; mm
